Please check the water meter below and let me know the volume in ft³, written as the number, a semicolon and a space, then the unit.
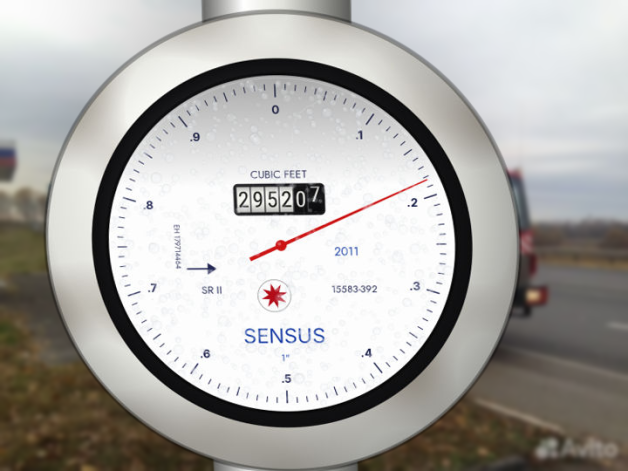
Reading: 295207.18; ft³
